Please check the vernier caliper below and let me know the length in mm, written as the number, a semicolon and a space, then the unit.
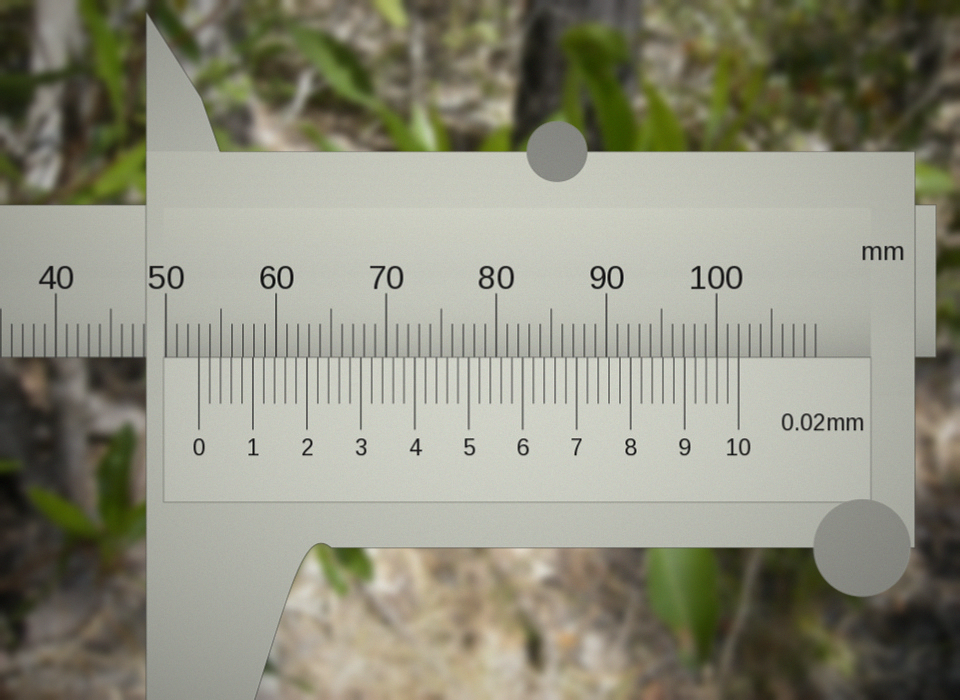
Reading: 53.0; mm
